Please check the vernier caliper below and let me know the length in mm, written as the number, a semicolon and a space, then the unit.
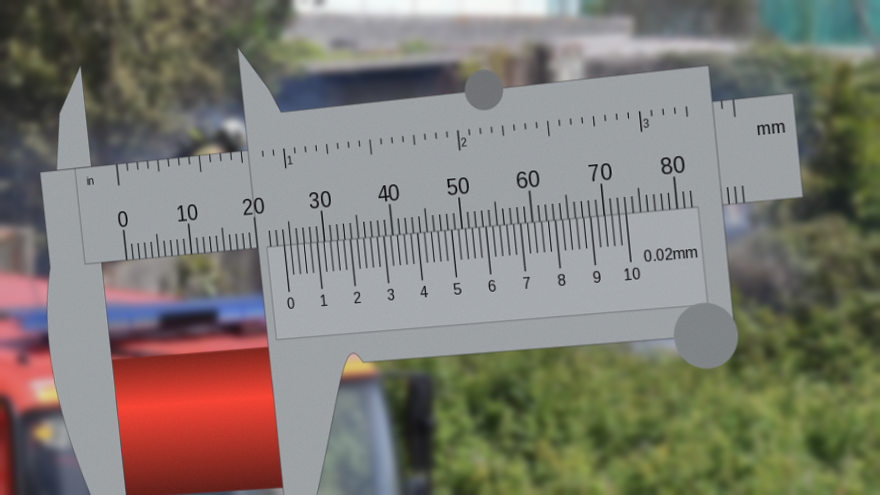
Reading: 24.0; mm
